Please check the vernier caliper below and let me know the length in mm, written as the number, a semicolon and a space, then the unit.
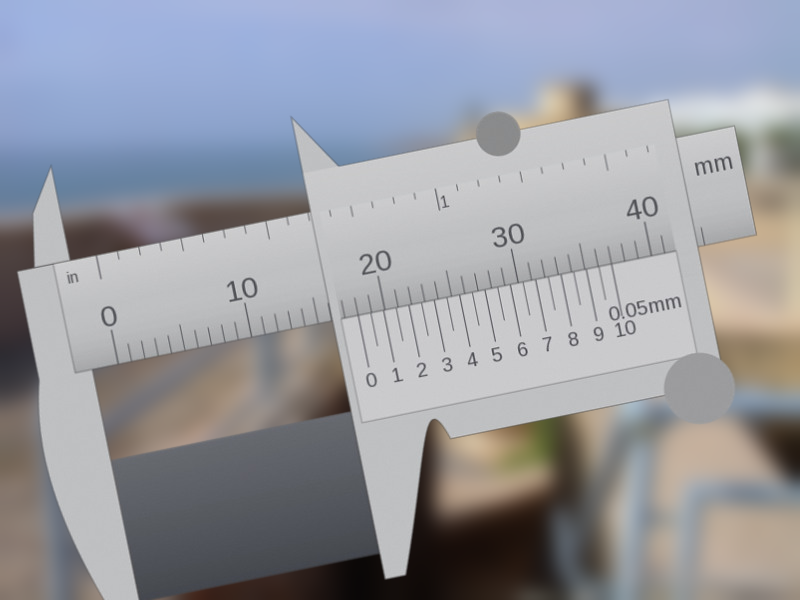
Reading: 18.0; mm
